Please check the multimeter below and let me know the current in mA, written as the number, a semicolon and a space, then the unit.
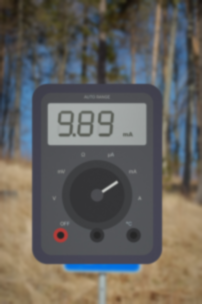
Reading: 9.89; mA
